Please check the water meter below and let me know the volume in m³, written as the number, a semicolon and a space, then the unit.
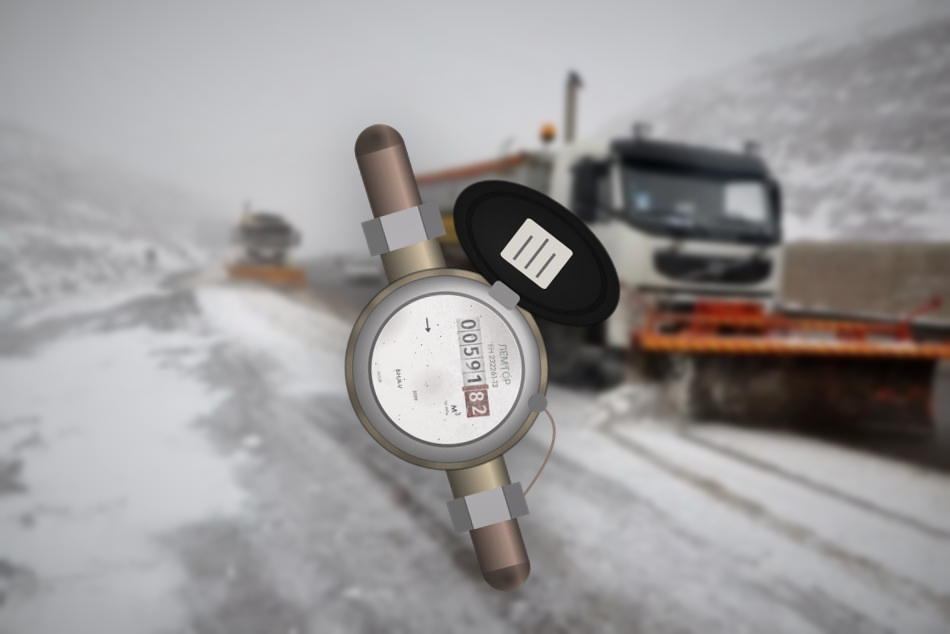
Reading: 591.82; m³
